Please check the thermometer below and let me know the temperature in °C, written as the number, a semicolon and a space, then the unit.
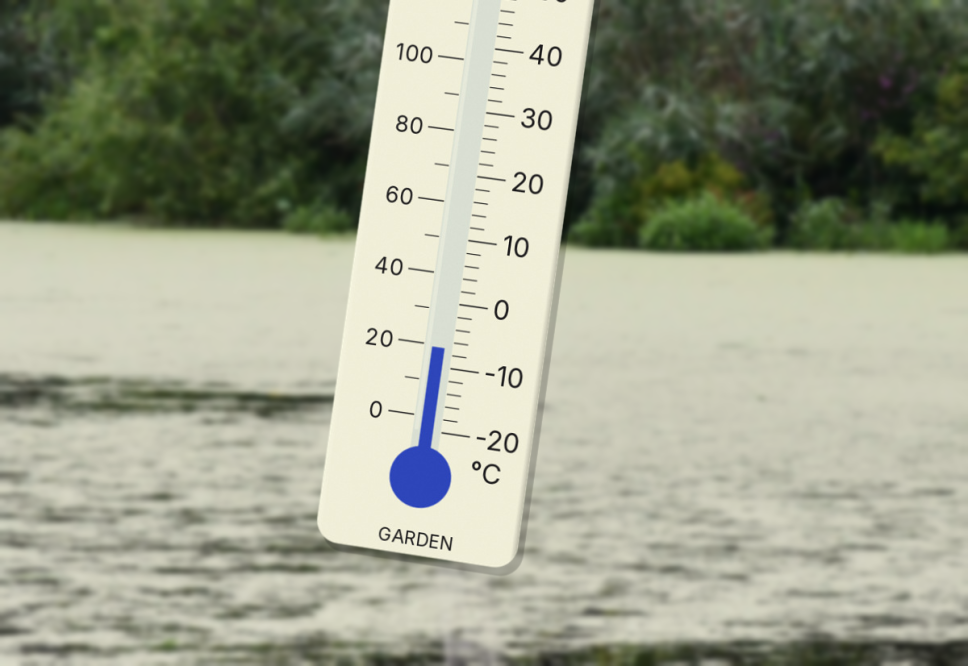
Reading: -7; °C
